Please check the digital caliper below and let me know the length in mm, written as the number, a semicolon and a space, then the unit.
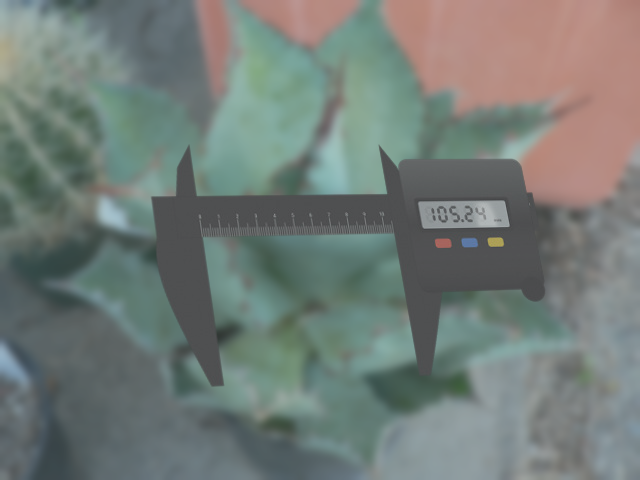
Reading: 105.24; mm
